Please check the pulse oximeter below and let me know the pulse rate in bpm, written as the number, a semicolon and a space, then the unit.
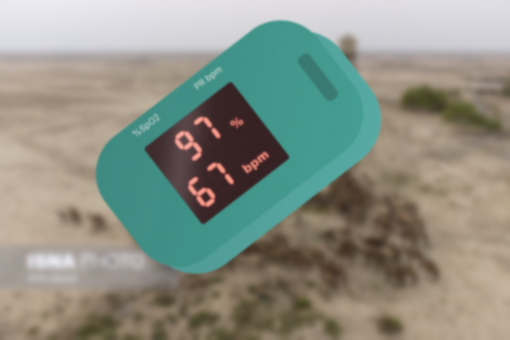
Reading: 67; bpm
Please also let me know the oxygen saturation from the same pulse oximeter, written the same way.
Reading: 97; %
